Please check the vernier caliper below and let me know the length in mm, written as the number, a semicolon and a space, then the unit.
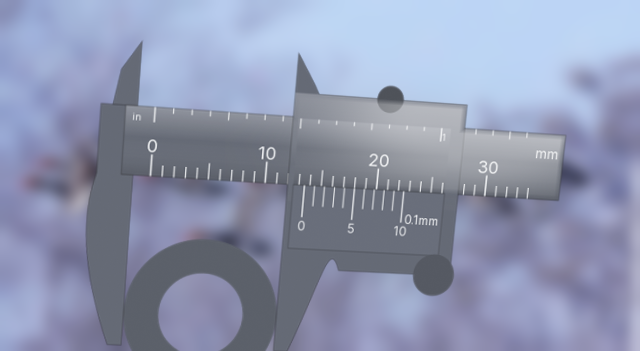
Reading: 13.5; mm
